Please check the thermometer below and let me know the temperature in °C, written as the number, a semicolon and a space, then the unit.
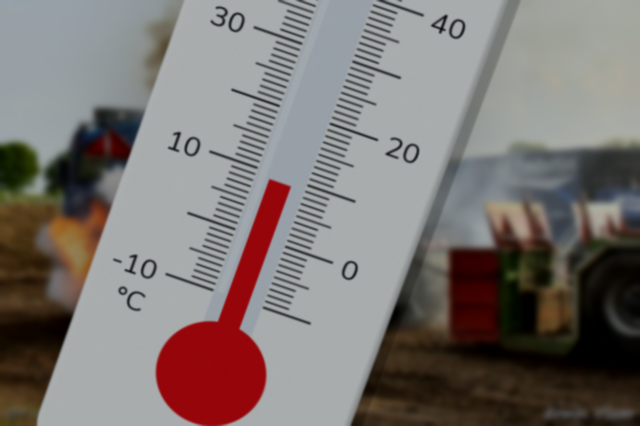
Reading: 9; °C
